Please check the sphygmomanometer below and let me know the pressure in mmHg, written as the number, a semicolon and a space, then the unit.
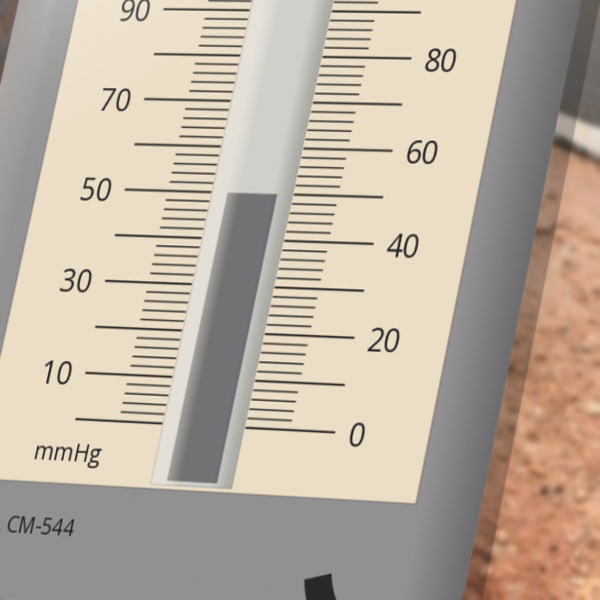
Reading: 50; mmHg
